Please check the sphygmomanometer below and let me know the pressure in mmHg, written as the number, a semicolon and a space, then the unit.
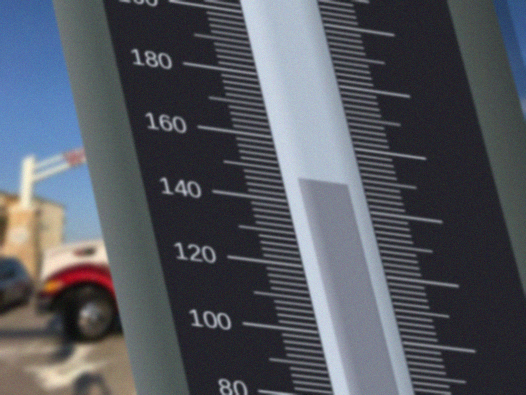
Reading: 148; mmHg
